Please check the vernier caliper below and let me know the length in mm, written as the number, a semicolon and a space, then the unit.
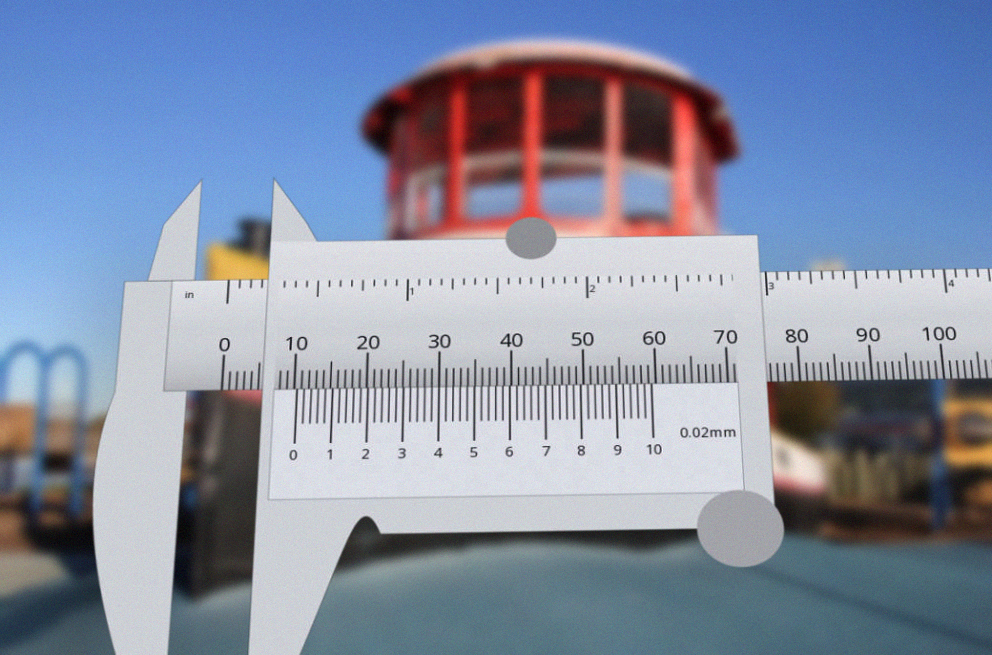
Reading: 10.4; mm
